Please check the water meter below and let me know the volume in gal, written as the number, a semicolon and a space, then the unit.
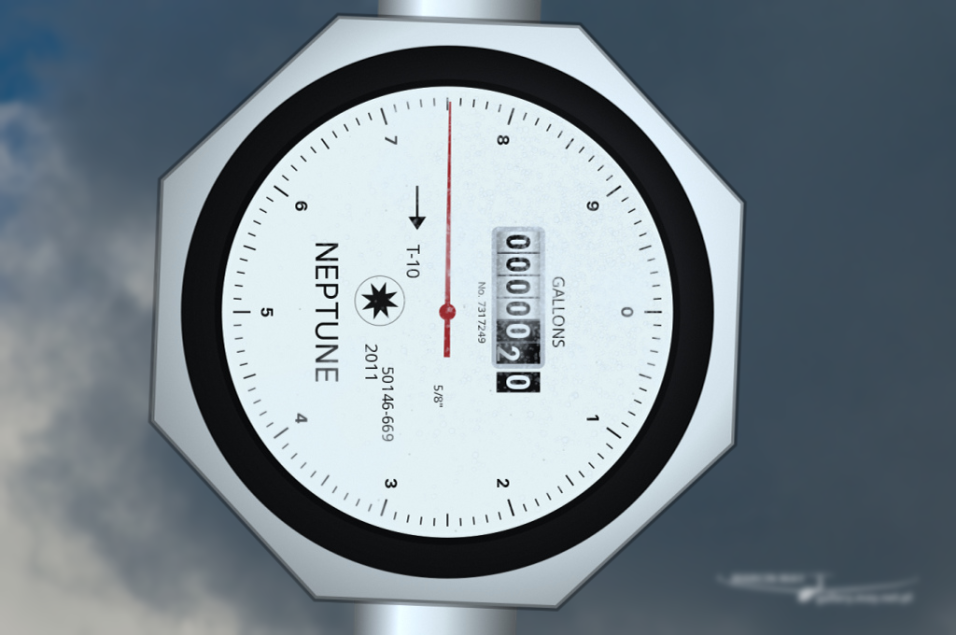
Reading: 17.5; gal
